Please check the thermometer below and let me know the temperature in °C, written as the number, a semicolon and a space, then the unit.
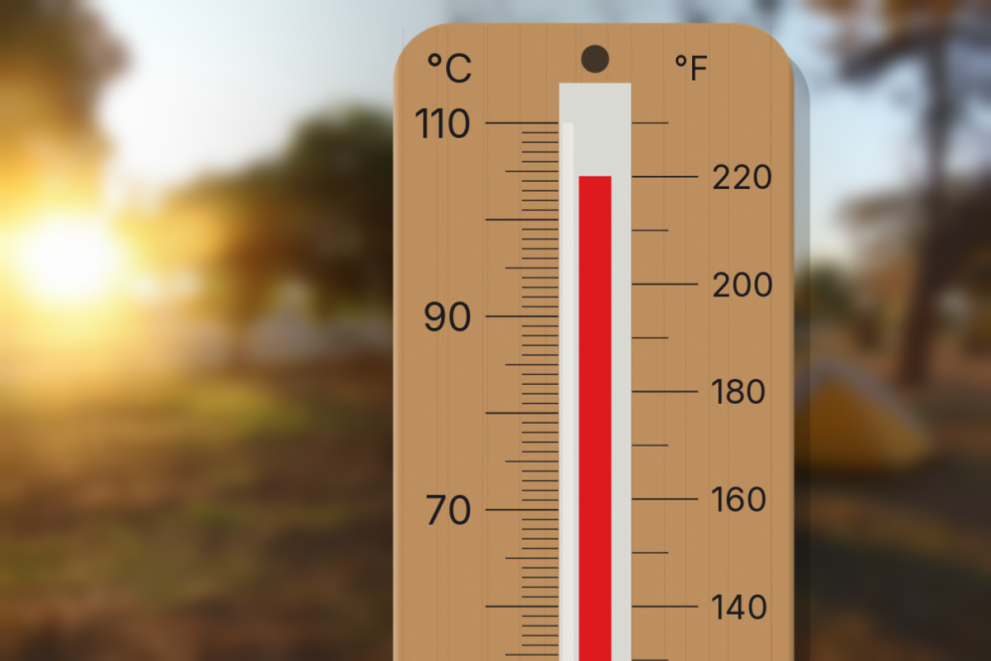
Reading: 104.5; °C
